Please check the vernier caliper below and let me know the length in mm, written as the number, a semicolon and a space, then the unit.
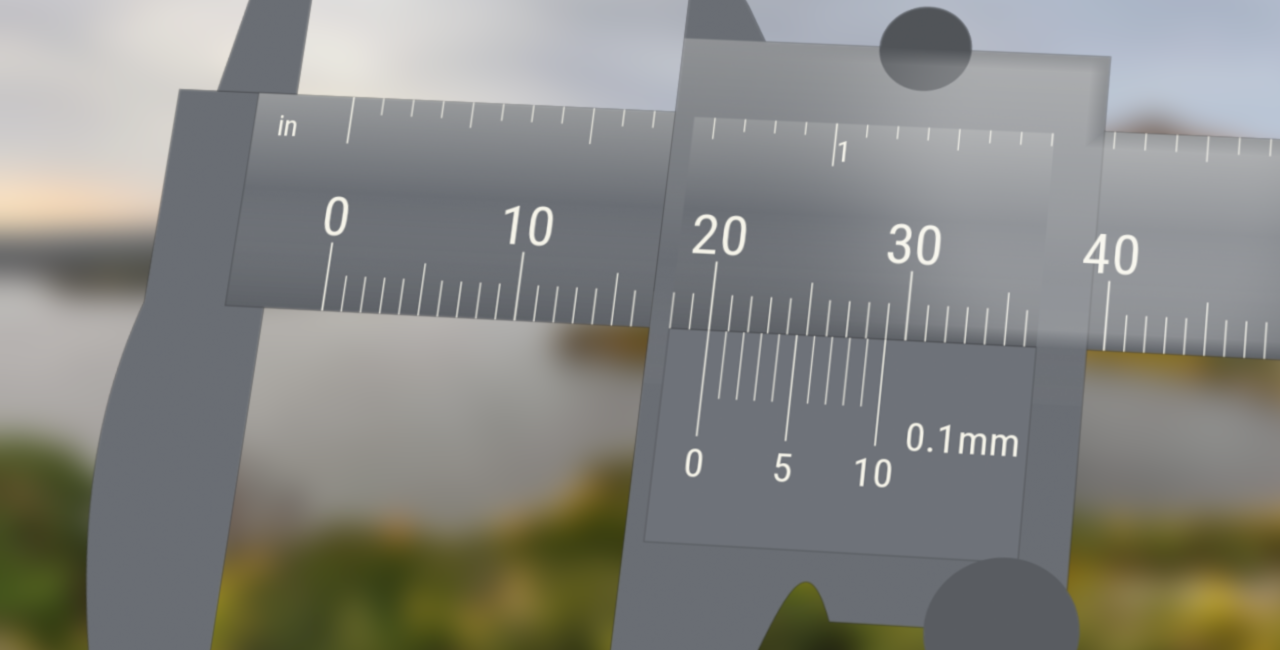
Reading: 20.0; mm
